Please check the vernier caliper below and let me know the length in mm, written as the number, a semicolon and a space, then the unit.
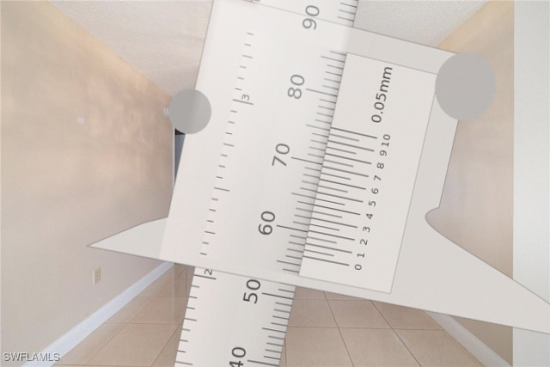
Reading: 56.4; mm
